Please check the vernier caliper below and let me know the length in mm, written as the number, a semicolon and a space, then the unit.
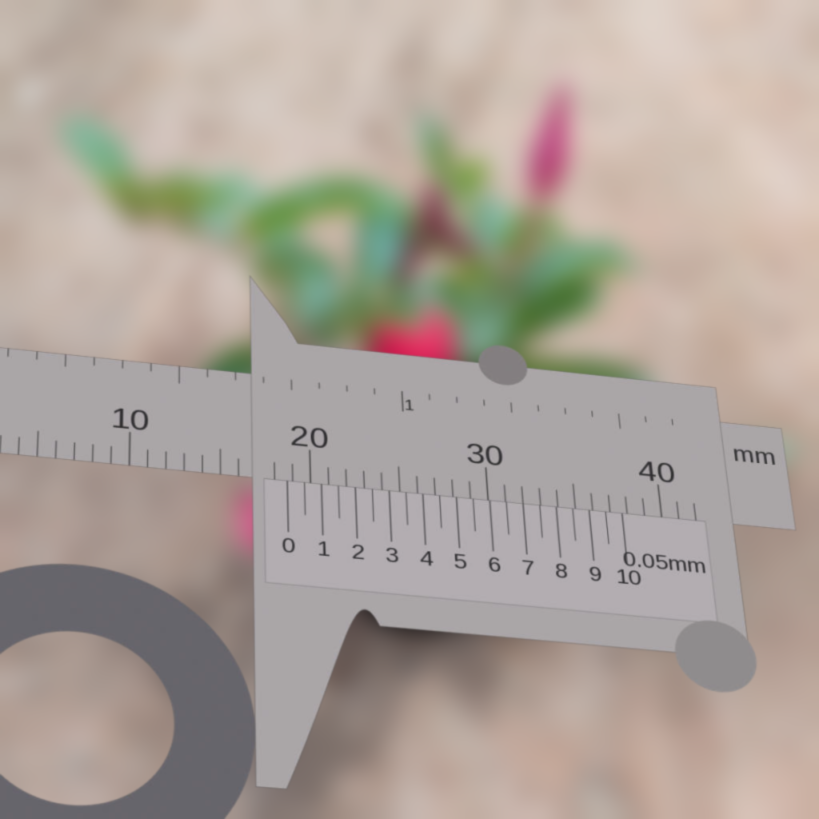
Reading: 18.7; mm
